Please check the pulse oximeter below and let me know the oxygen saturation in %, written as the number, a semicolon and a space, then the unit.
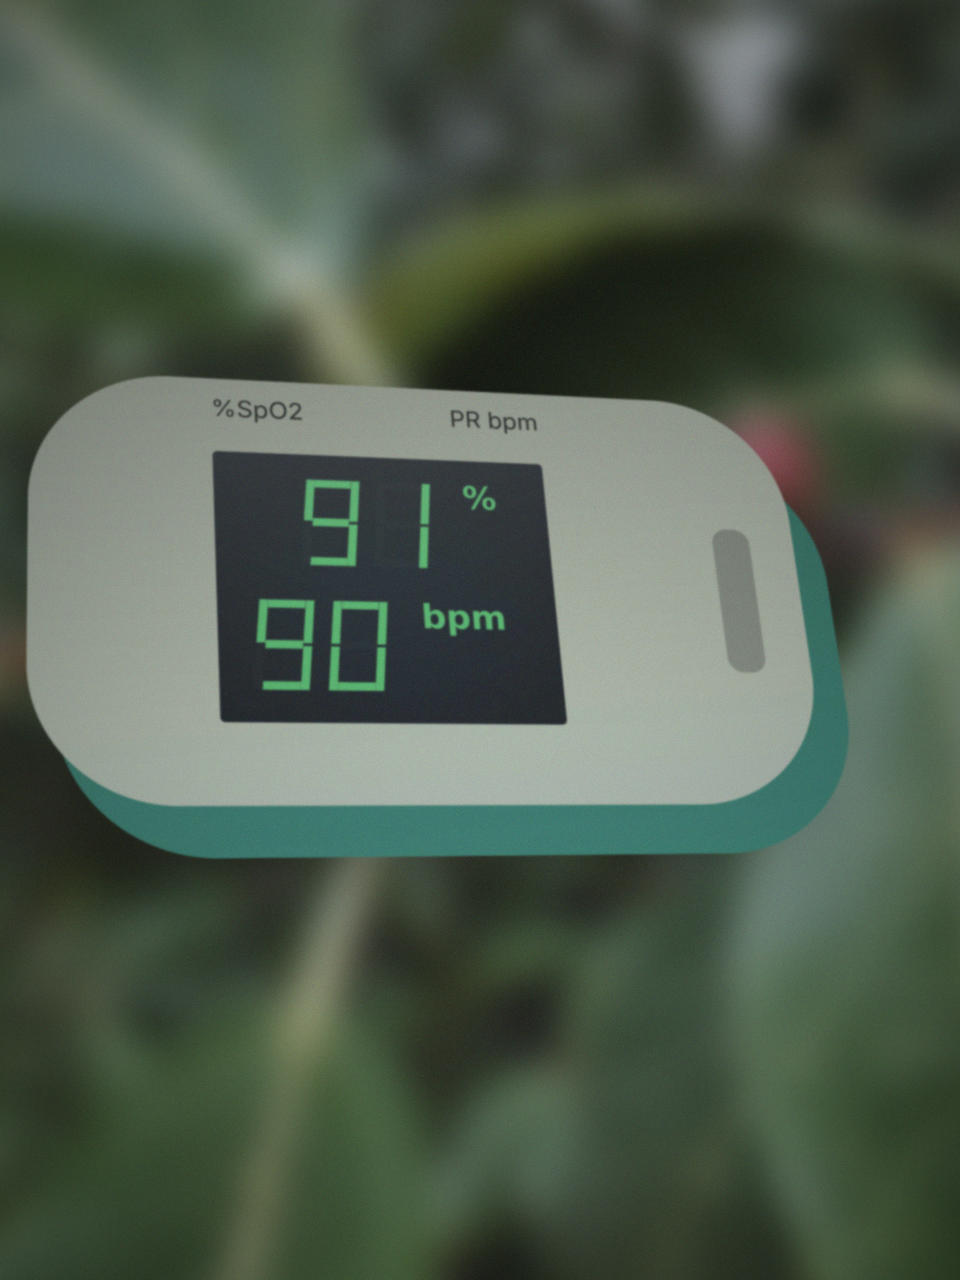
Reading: 91; %
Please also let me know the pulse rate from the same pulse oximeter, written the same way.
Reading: 90; bpm
